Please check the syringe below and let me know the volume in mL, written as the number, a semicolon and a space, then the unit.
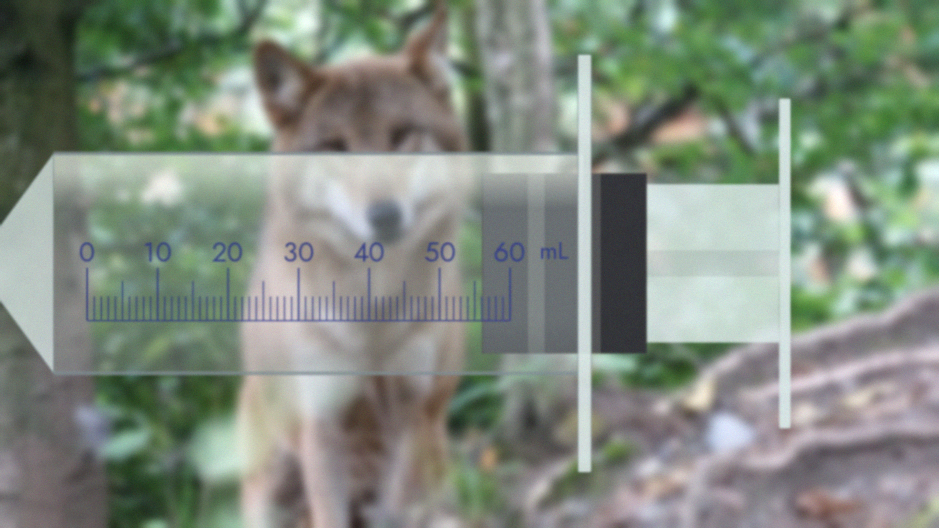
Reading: 56; mL
